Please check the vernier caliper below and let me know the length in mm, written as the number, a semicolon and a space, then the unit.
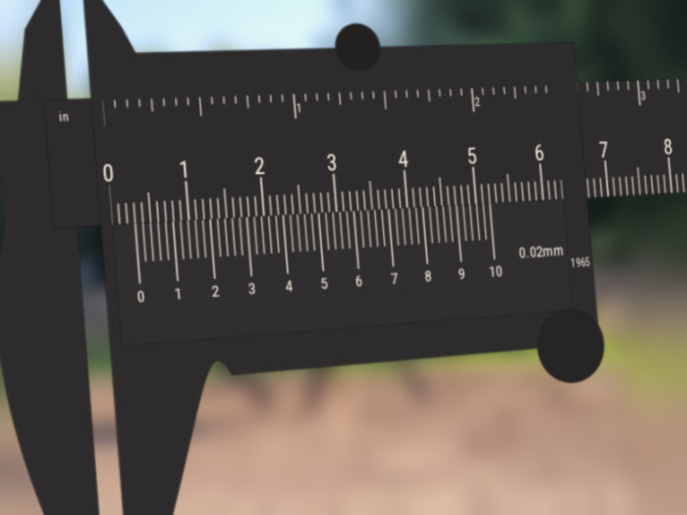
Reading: 3.0; mm
